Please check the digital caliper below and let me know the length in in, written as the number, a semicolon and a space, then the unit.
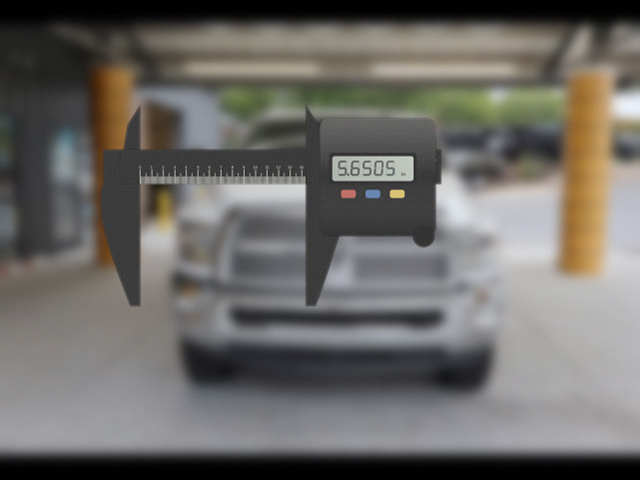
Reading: 5.6505; in
